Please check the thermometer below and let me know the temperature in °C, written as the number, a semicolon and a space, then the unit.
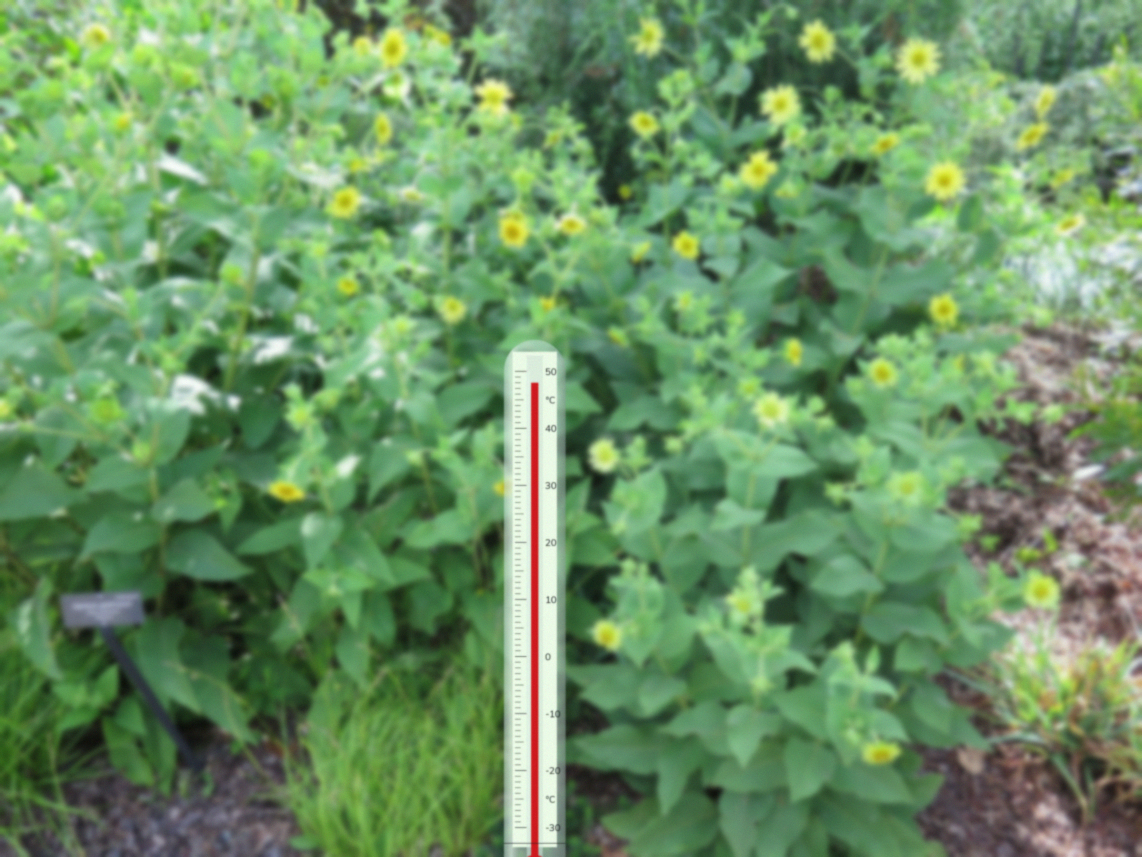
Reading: 48; °C
